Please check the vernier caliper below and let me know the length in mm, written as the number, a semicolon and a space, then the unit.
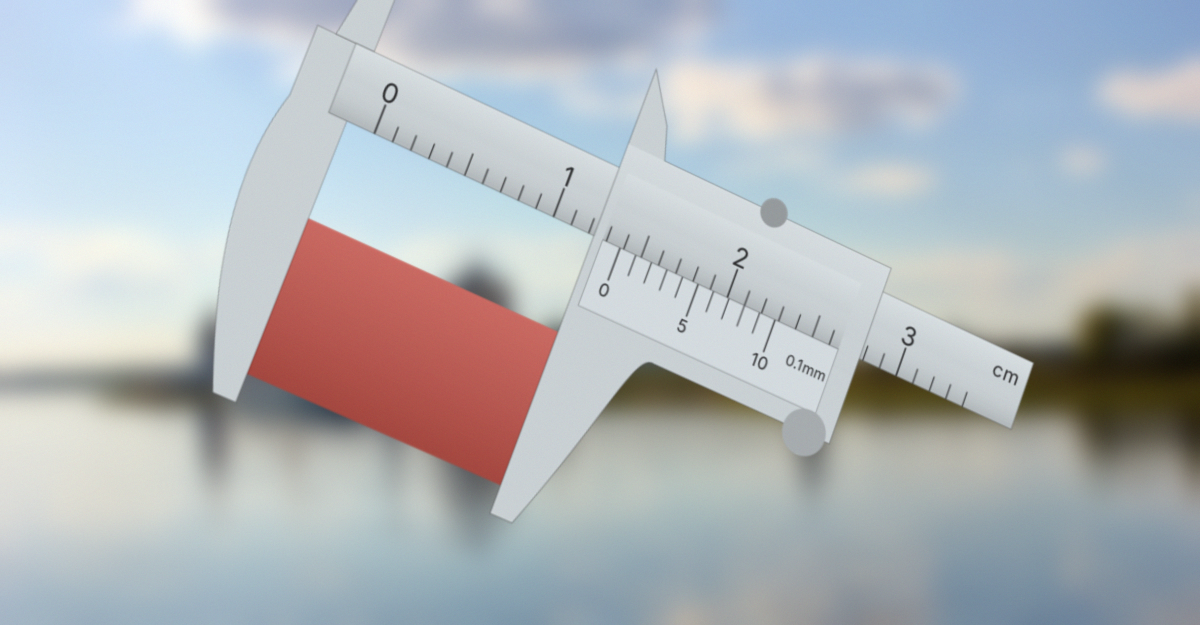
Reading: 13.8; mm
